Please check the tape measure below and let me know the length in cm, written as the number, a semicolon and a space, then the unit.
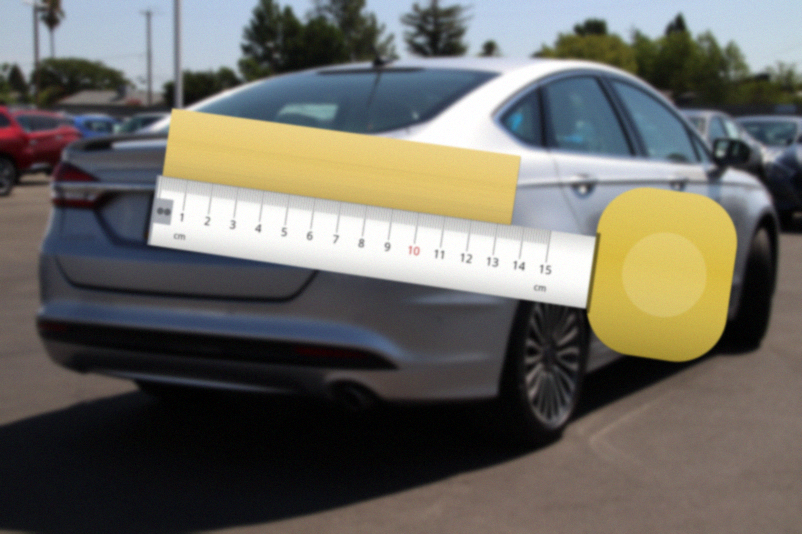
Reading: 13.5; cm
